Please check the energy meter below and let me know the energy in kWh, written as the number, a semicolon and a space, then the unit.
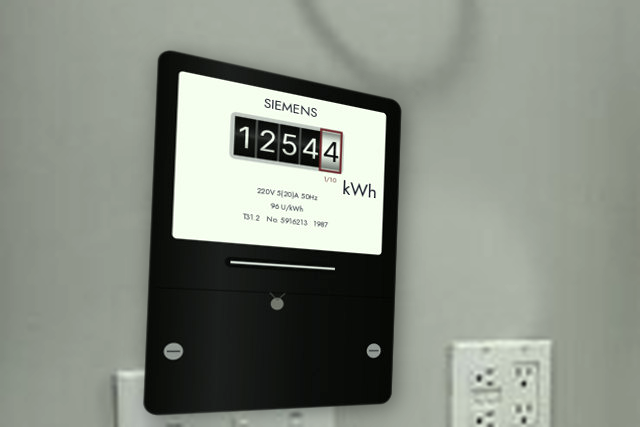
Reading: 1254.4; kWh
